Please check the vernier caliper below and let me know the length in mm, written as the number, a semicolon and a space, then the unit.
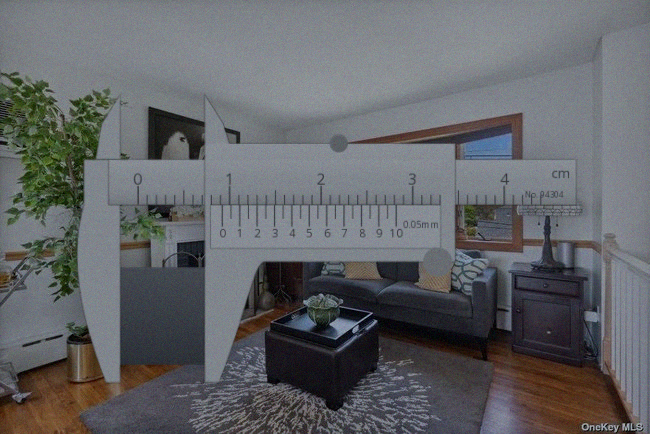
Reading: 9.2; mm
